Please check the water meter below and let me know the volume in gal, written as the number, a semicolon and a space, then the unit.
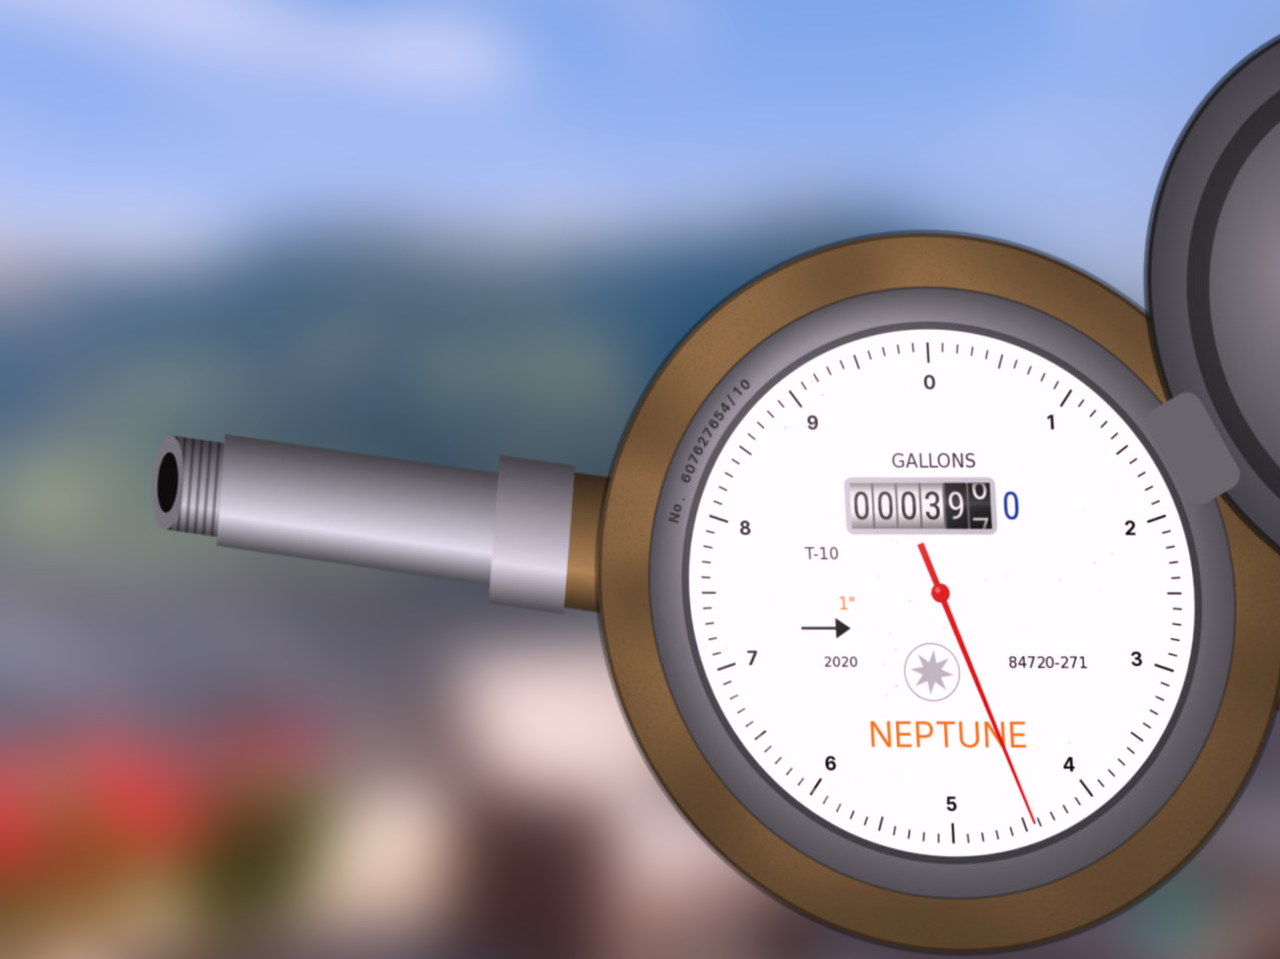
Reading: 3964.4; gal
